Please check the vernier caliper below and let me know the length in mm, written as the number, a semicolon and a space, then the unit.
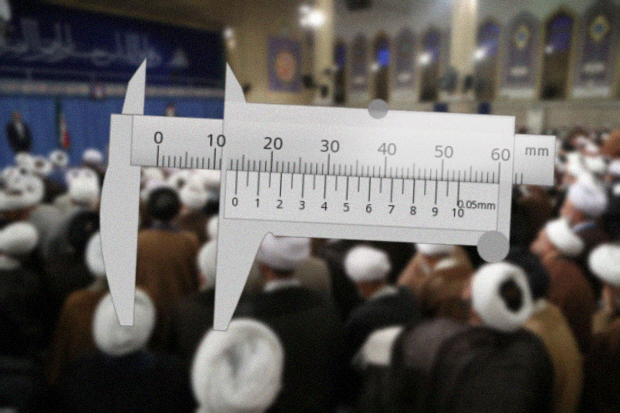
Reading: 14.0; mm
